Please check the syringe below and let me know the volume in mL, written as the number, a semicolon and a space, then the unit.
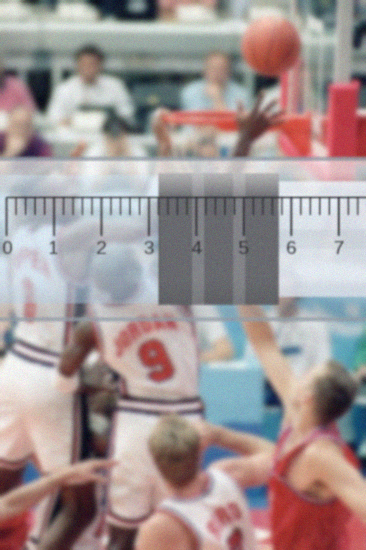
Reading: 3.2; mL
